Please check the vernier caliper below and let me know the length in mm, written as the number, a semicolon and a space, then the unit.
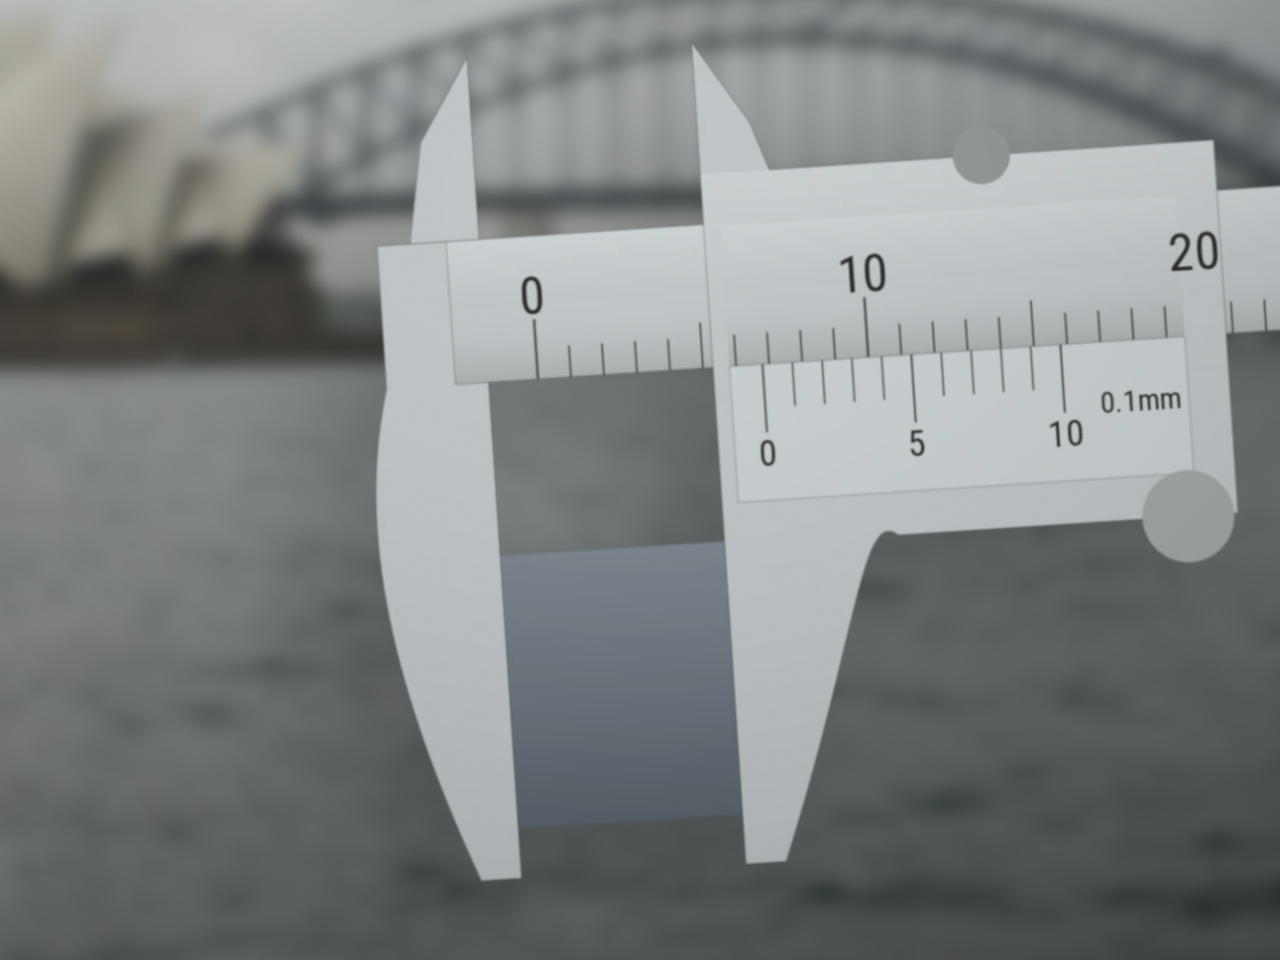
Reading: 6.8; mm
